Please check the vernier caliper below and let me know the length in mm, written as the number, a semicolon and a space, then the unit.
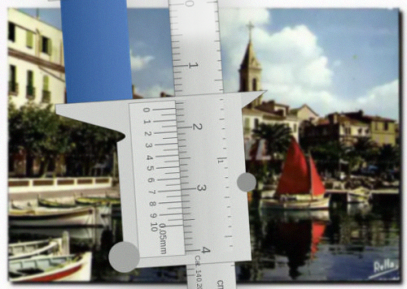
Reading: 16.8; mm
